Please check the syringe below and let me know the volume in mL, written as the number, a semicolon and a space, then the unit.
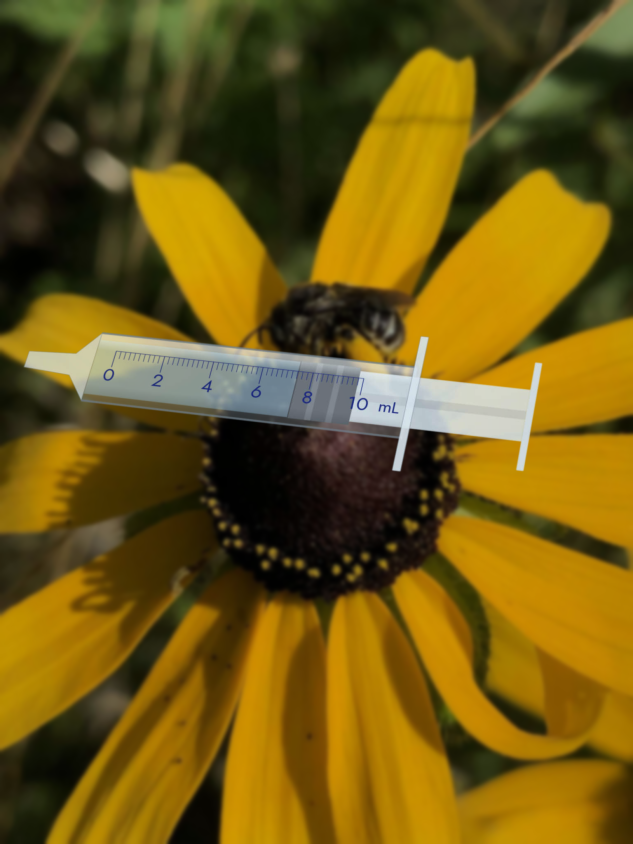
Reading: 7.4; mL
